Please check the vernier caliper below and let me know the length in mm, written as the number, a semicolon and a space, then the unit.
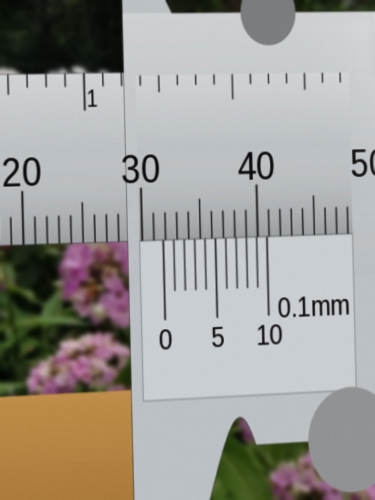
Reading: 31.8; mm
